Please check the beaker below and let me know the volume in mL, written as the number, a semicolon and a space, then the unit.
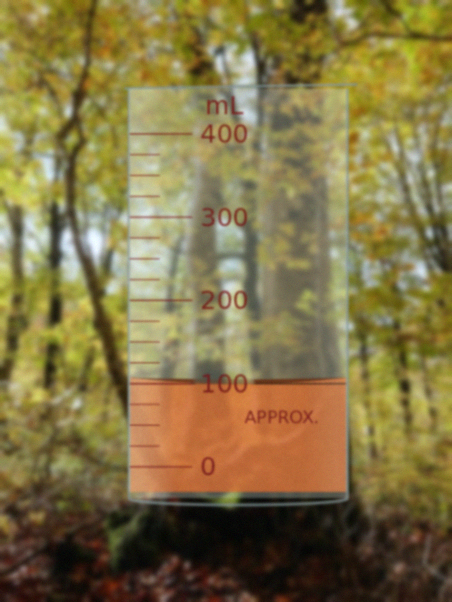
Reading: 100; mL
